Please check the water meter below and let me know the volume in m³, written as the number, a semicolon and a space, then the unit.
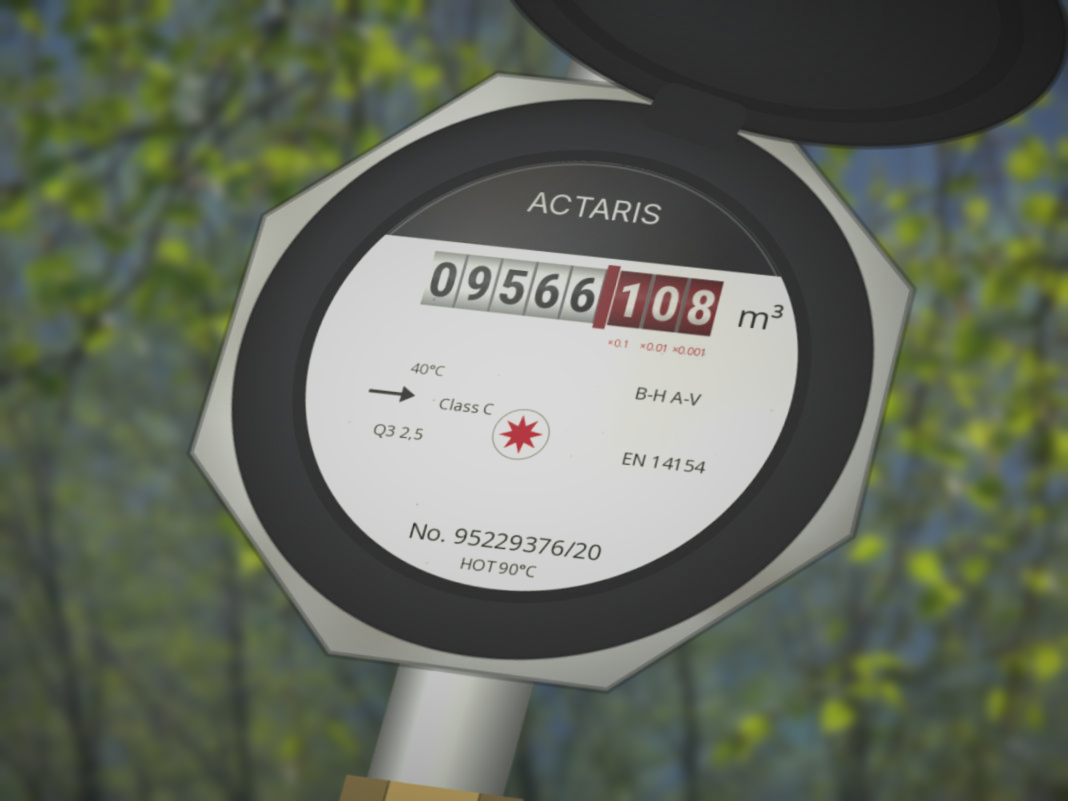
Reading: 9566.108; m³
